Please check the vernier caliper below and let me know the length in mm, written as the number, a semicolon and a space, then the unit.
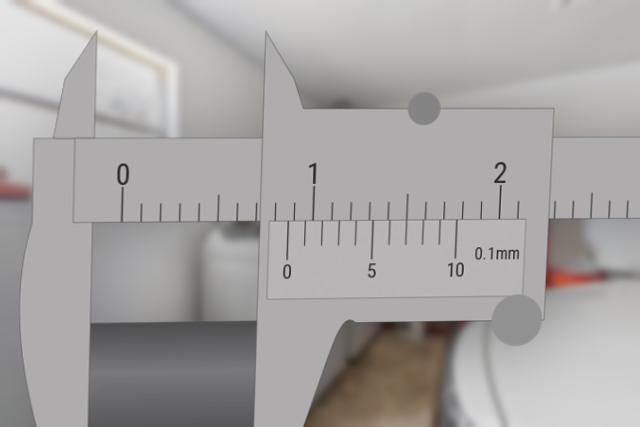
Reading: 8.7; mm
